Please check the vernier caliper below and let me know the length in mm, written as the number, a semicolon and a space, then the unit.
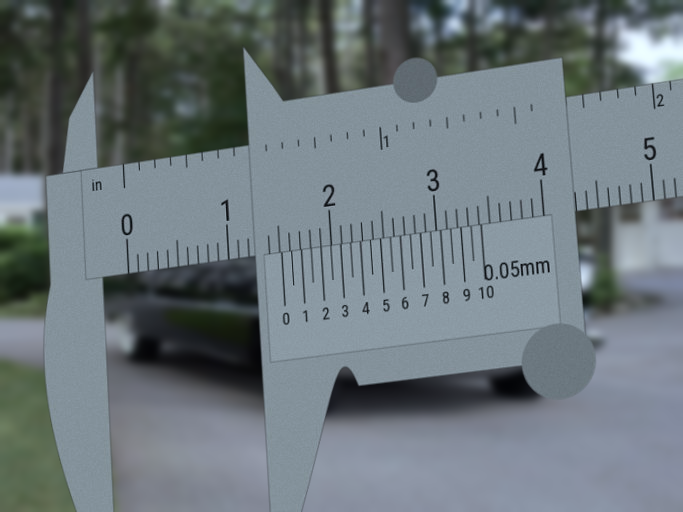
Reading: 15.2; mm
